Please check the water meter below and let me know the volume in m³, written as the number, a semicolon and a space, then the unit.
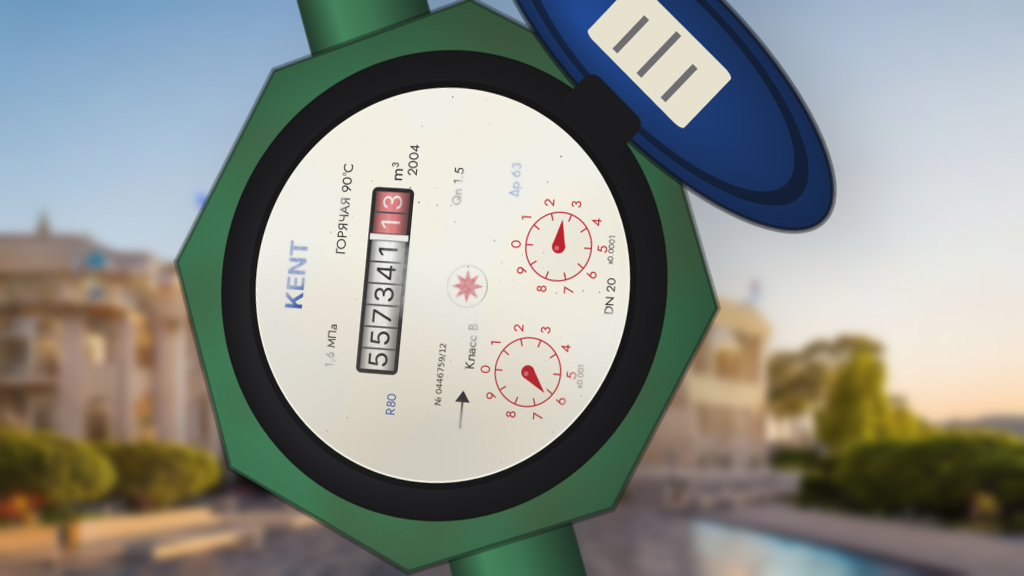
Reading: 557341.1362; m³
